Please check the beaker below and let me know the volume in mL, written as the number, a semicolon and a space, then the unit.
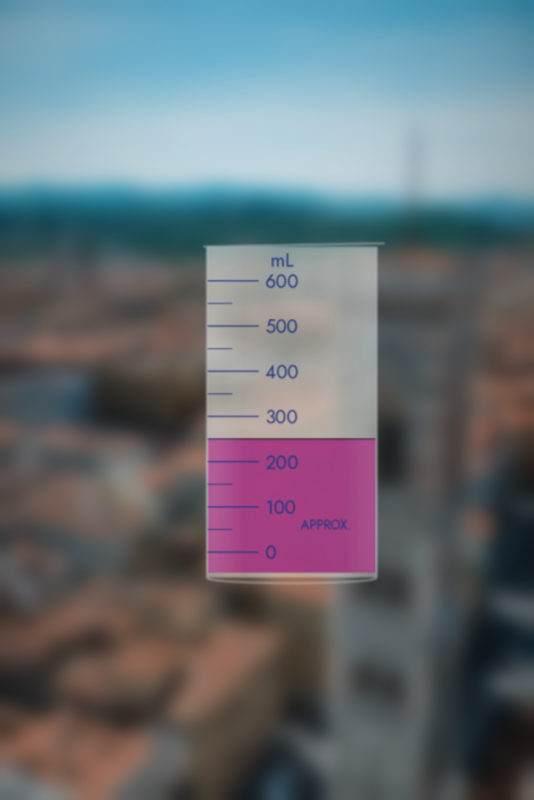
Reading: 250; mL
